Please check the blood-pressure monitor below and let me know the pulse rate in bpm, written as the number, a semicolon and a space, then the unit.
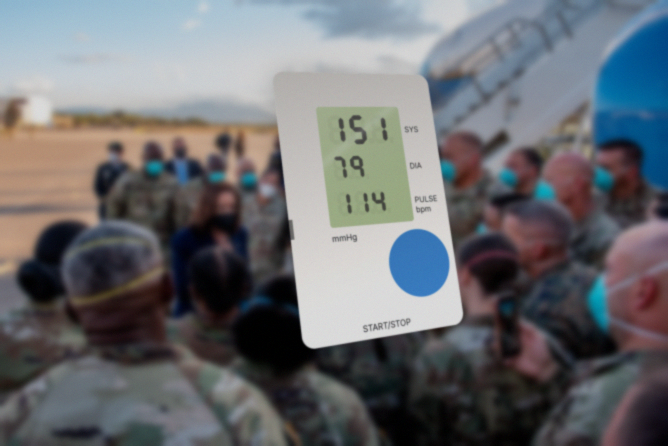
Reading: 114; bpm
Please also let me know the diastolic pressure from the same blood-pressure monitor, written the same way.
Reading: 79; mmHg
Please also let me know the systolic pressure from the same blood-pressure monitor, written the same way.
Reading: 151; mmHg
